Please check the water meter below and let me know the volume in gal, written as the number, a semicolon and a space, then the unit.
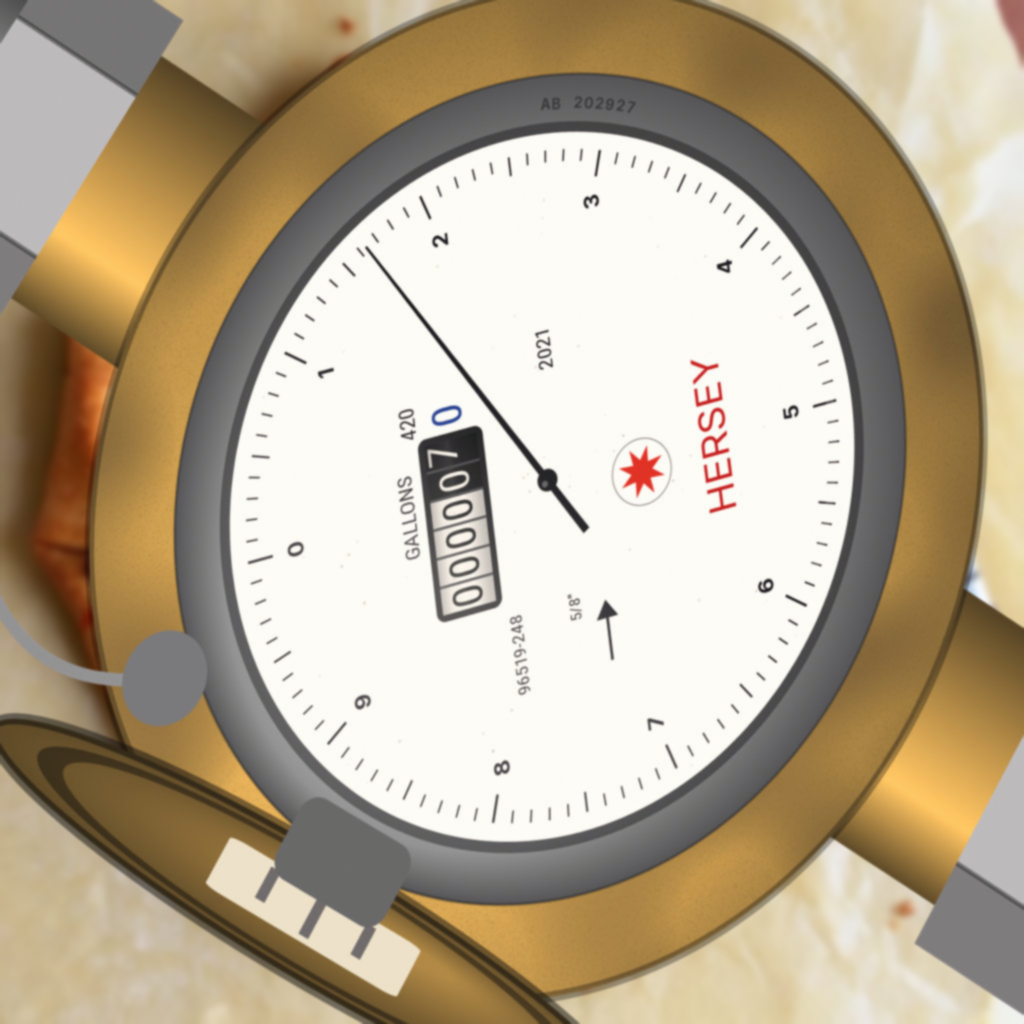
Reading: 71.6; gal
